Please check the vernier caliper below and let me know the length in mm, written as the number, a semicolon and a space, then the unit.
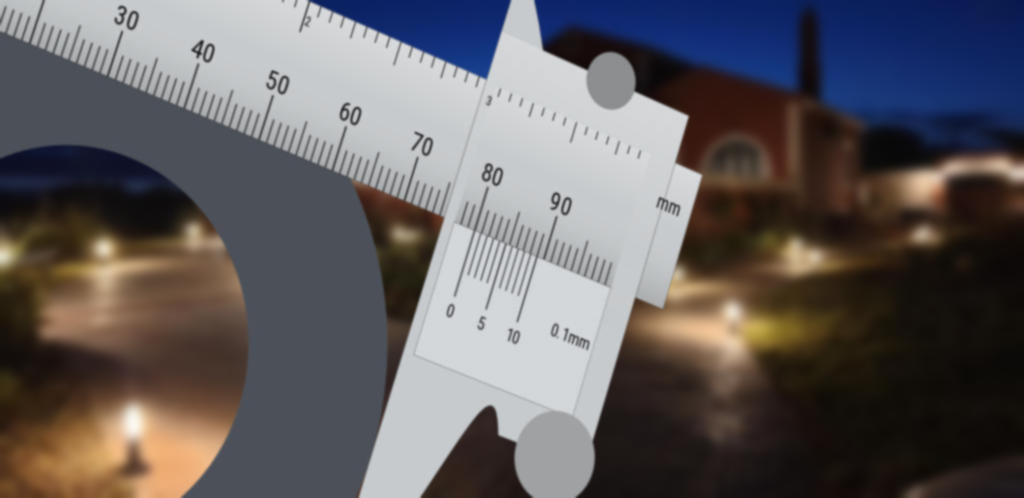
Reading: 80.0; mm
